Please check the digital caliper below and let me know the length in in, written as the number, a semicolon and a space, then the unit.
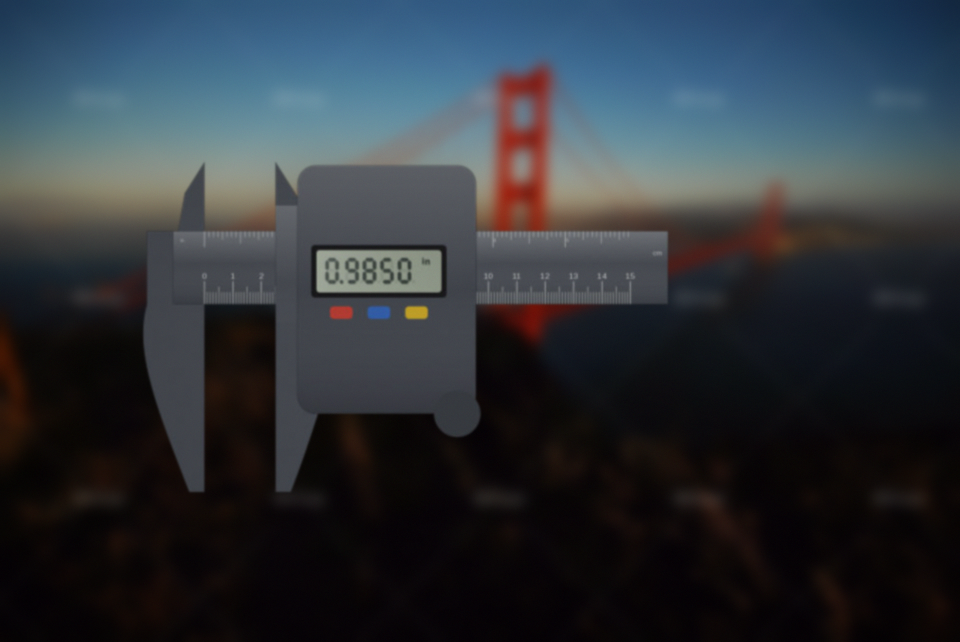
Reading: 0.9850; in
